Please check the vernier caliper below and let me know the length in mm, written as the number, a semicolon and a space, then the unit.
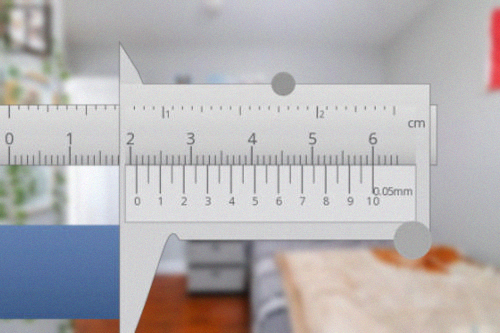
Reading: 21.0; mm
